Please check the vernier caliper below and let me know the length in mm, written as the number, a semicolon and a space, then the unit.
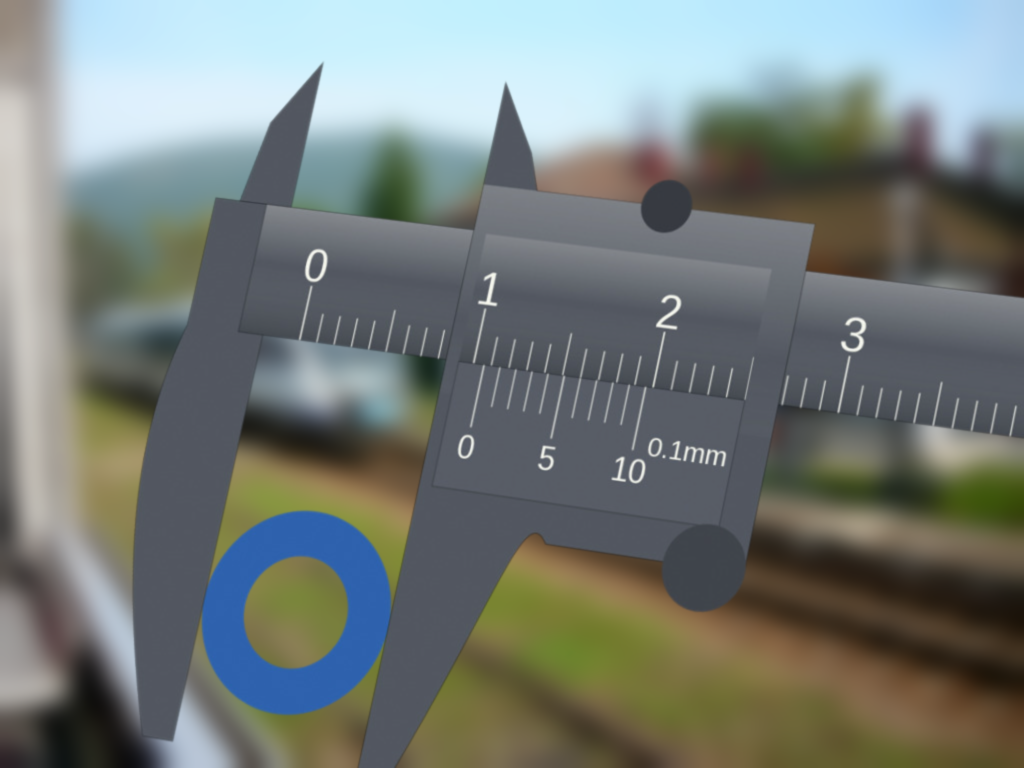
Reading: 10.6; mm
